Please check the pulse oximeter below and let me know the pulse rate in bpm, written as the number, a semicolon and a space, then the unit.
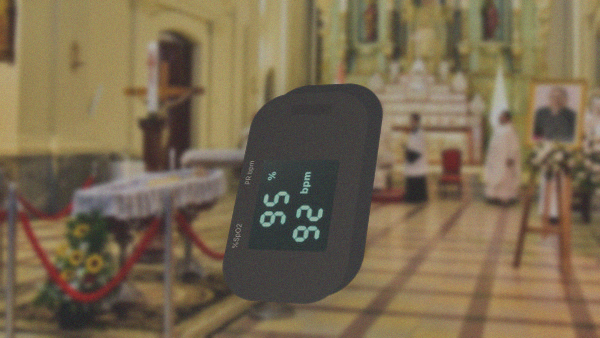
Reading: 92; bpm
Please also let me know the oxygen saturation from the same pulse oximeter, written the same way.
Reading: 95; %
